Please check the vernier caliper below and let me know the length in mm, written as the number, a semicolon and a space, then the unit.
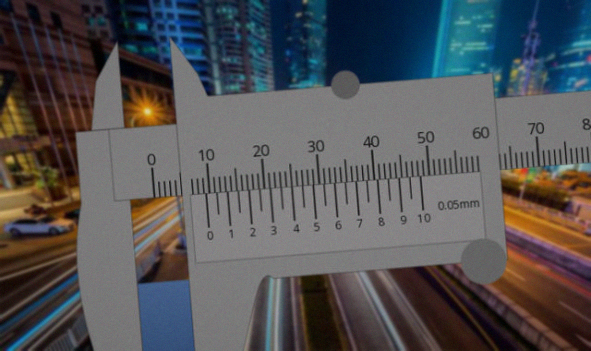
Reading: 9.4; mm
